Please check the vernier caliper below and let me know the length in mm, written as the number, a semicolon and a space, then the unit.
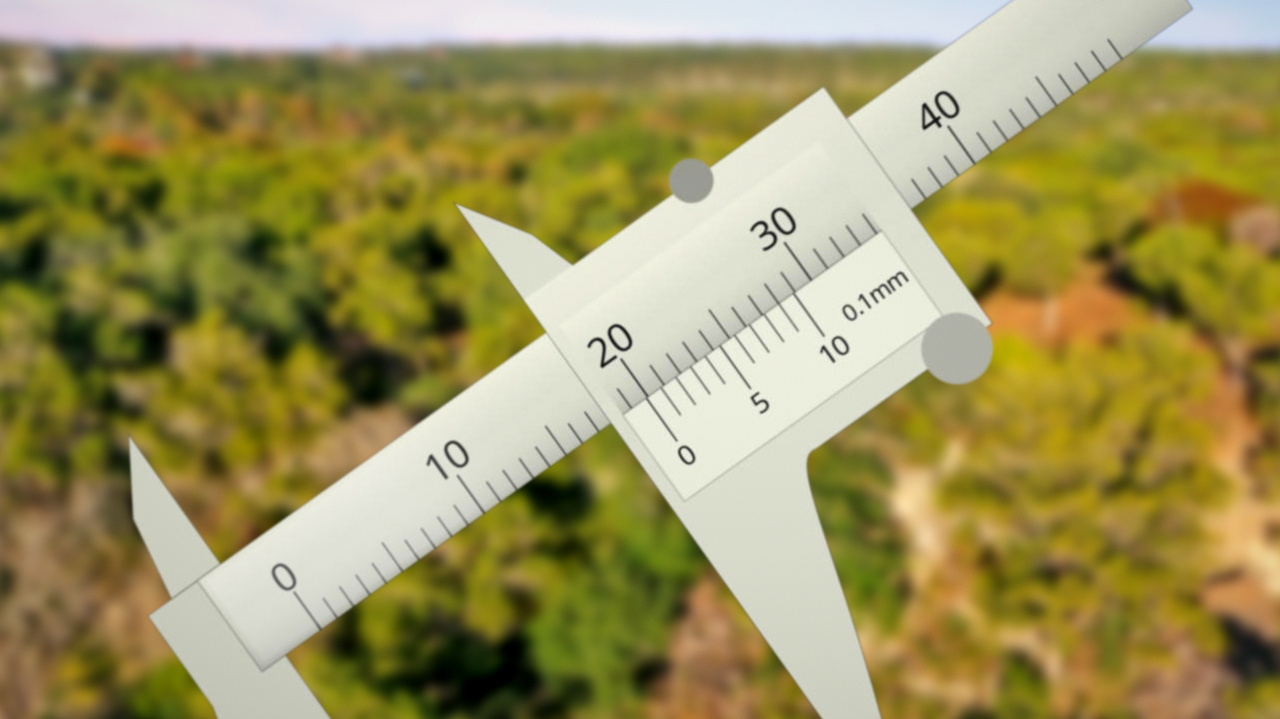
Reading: 19.9; mm
